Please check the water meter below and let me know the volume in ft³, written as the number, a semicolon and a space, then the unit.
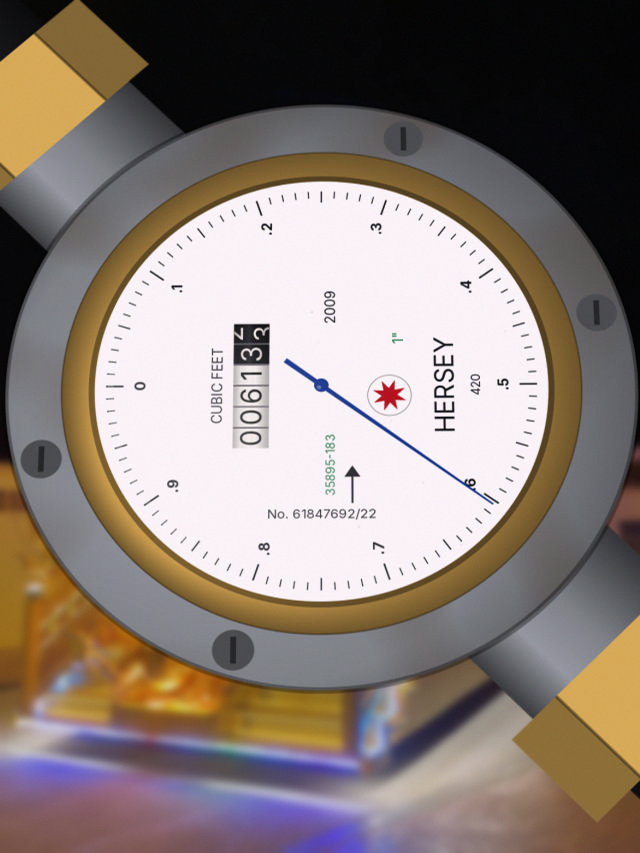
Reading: 6132.60; ft³
